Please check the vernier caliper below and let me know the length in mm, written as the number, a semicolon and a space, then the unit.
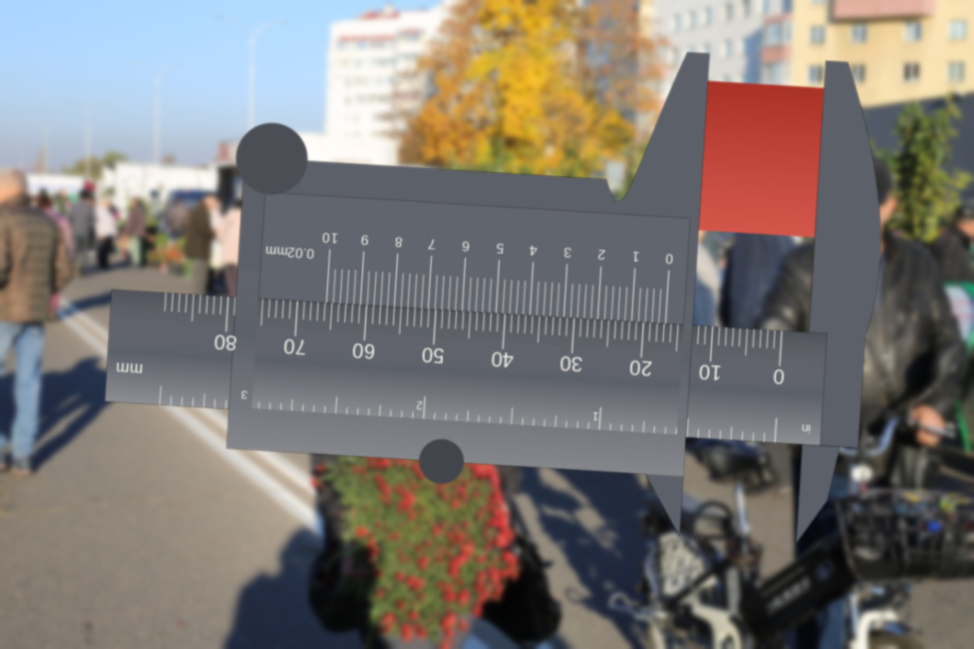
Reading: 16.8; mm
